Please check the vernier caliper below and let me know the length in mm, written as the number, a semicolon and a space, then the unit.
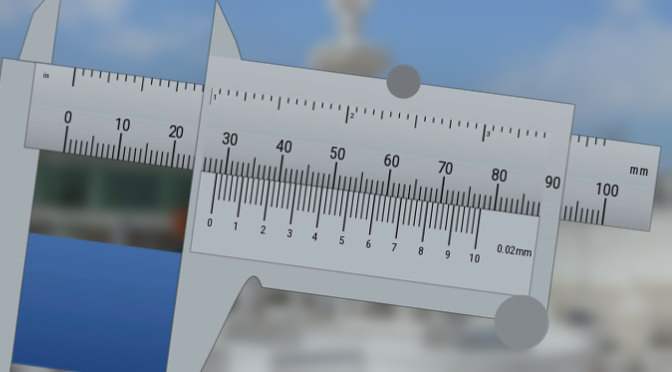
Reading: 28.4; mm
